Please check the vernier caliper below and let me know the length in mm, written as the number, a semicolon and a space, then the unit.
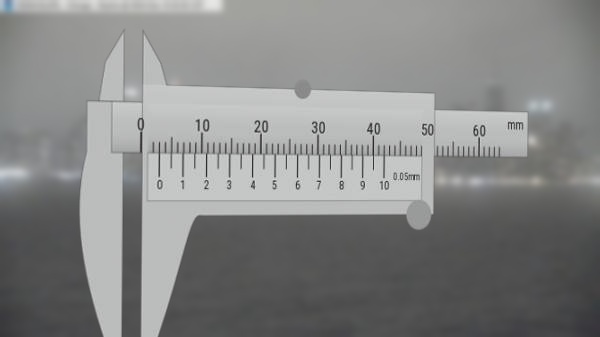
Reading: 3.0; mm
